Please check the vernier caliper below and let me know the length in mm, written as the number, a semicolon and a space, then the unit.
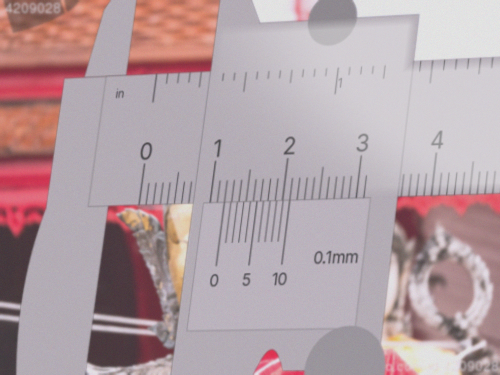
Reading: 12.0; mm
